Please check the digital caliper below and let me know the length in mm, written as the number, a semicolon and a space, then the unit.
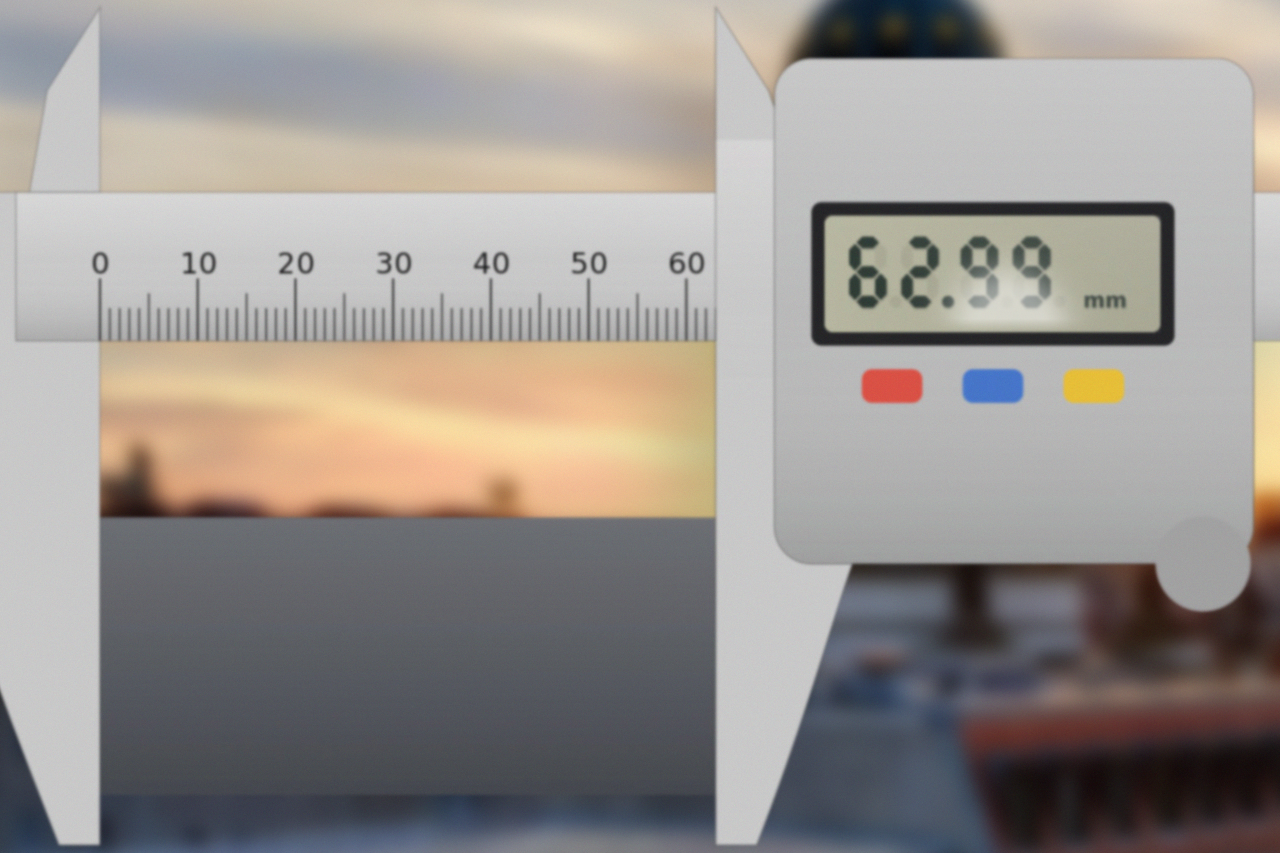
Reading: 62.99; mm
